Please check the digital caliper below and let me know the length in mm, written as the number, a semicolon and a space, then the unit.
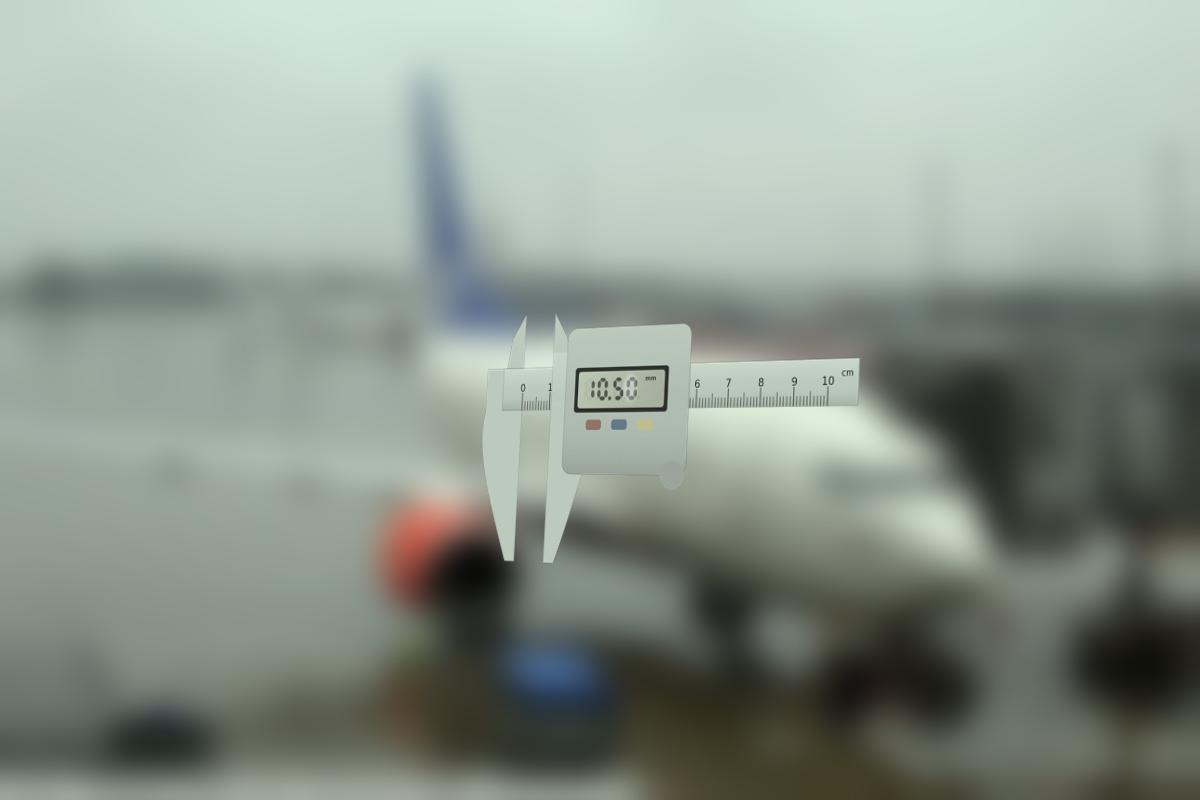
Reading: 10.50; mm
